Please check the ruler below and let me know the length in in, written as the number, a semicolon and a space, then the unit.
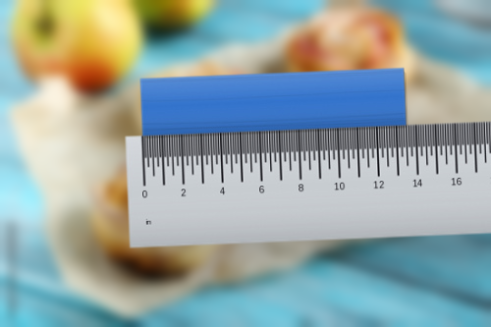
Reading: 13.5; in
